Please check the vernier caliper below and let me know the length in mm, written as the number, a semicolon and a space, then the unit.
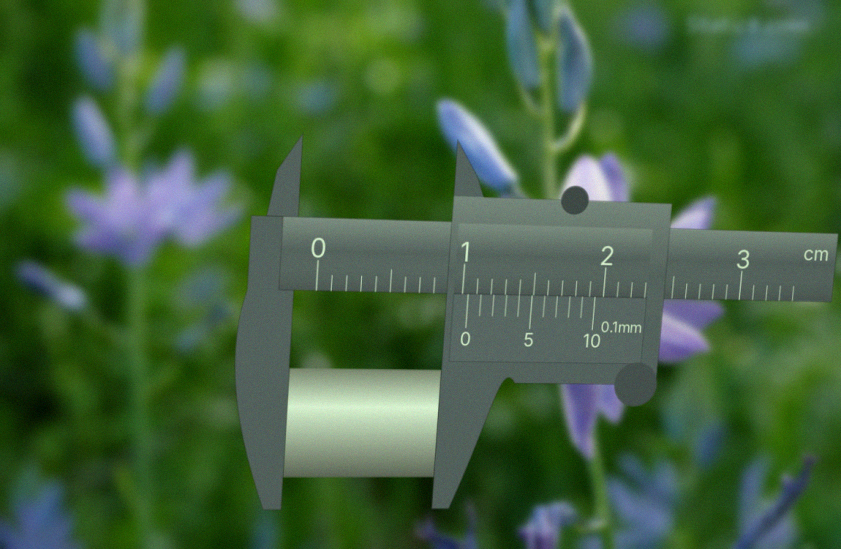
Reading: 10.4; mm
